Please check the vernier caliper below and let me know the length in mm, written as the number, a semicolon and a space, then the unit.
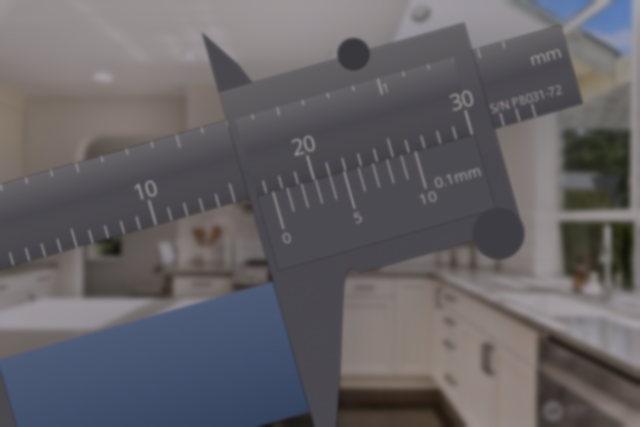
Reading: 17.4; mm
